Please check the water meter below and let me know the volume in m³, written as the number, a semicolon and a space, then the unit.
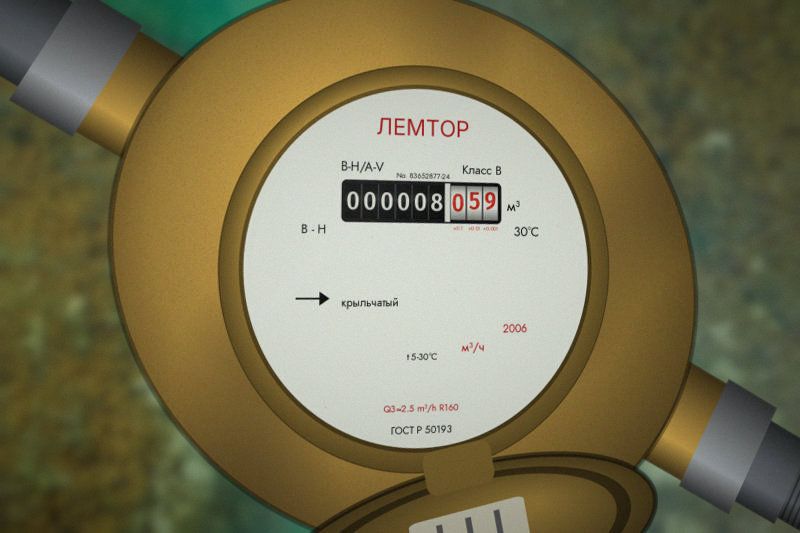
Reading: 8.059; m³
